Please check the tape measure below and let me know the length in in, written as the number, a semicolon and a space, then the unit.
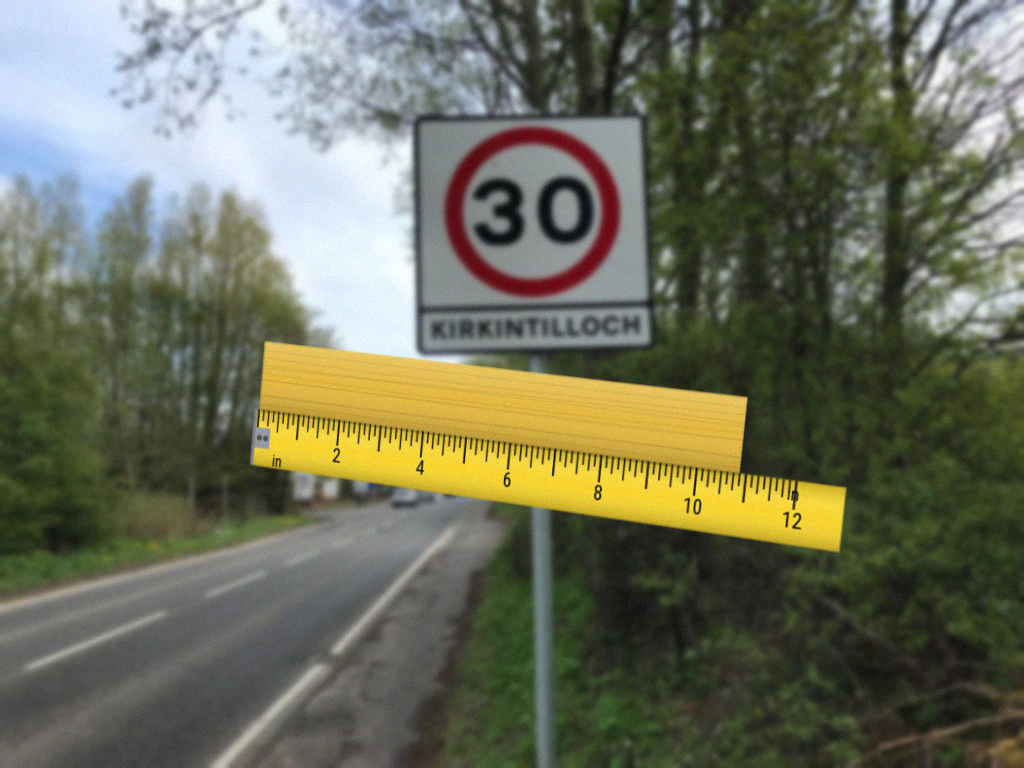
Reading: 10.875; in
